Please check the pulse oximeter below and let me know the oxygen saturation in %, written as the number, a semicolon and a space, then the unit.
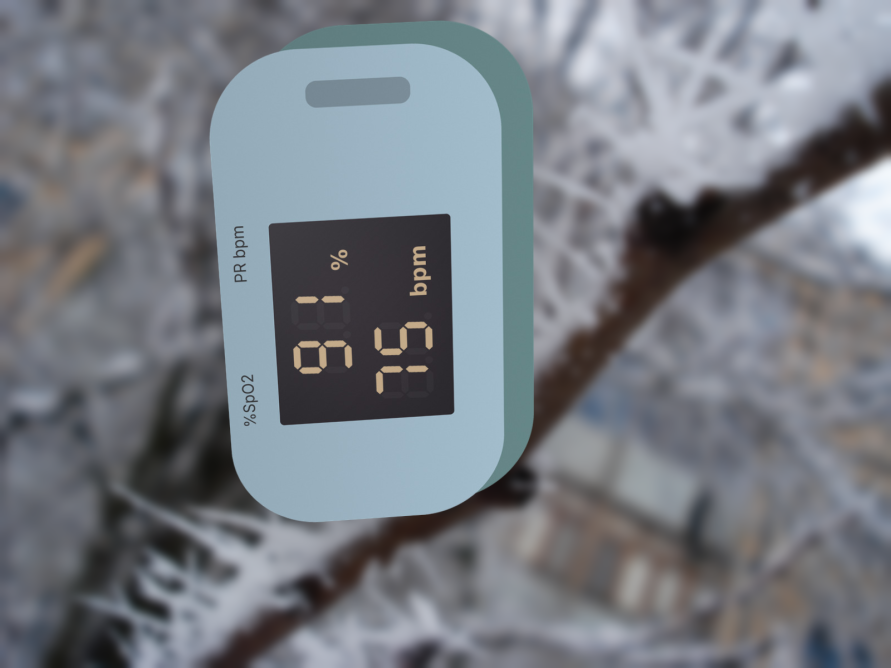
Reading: 91; %
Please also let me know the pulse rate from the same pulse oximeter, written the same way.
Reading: 75; bpm
